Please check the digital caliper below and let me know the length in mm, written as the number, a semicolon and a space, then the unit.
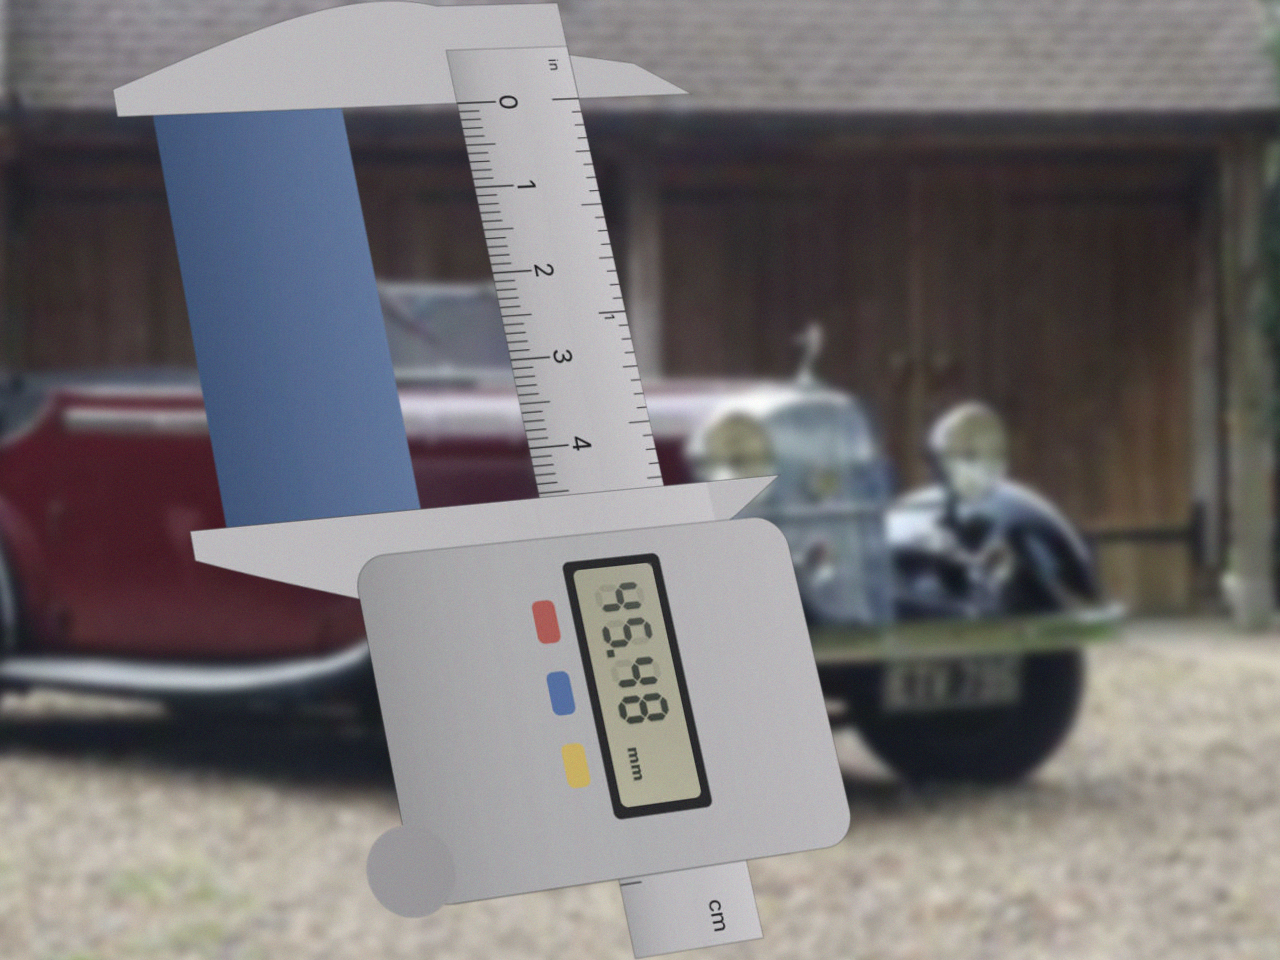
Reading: 45.48; mm
